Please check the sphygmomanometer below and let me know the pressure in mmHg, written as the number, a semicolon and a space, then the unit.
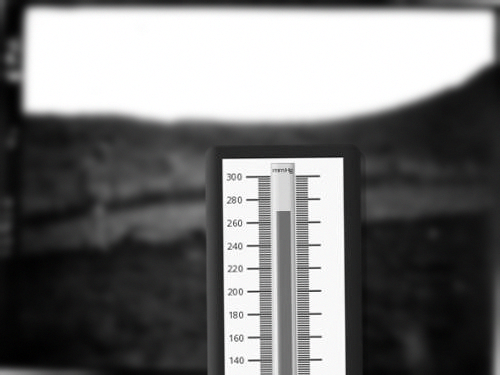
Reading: 270; mmHg
